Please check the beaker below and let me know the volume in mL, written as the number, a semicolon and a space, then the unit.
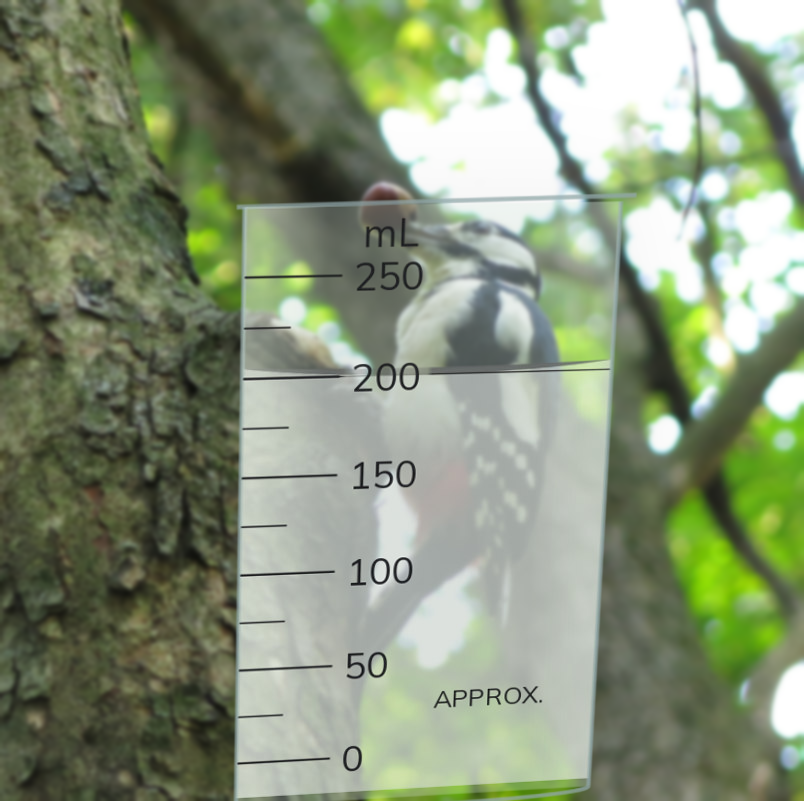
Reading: 200; mL
